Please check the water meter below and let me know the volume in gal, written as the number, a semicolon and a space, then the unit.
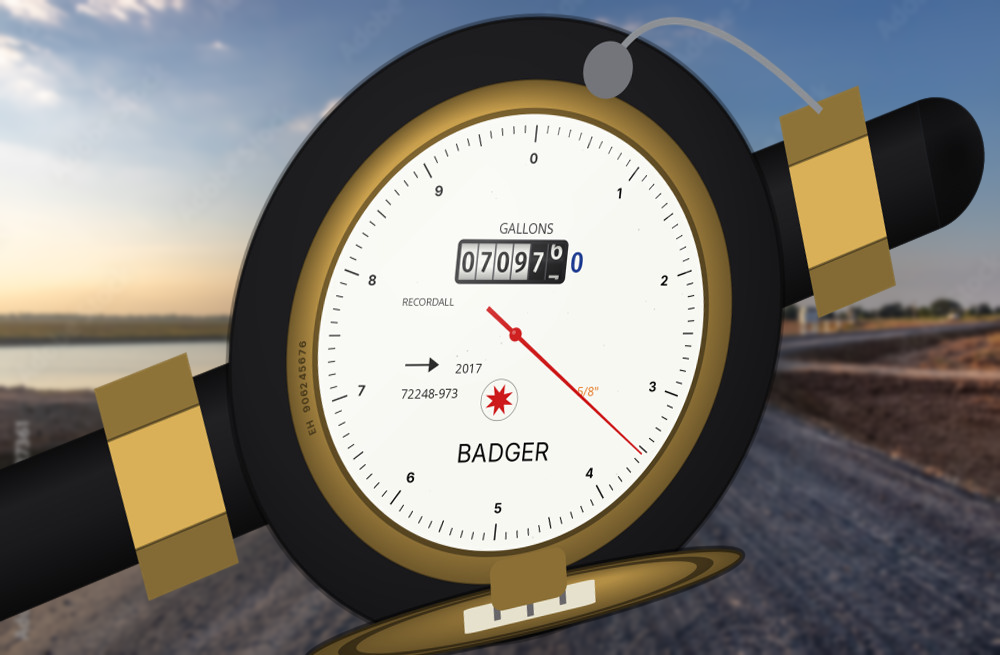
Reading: 709763.5; gal
